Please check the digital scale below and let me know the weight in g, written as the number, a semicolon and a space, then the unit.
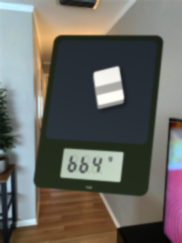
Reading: 664; g
